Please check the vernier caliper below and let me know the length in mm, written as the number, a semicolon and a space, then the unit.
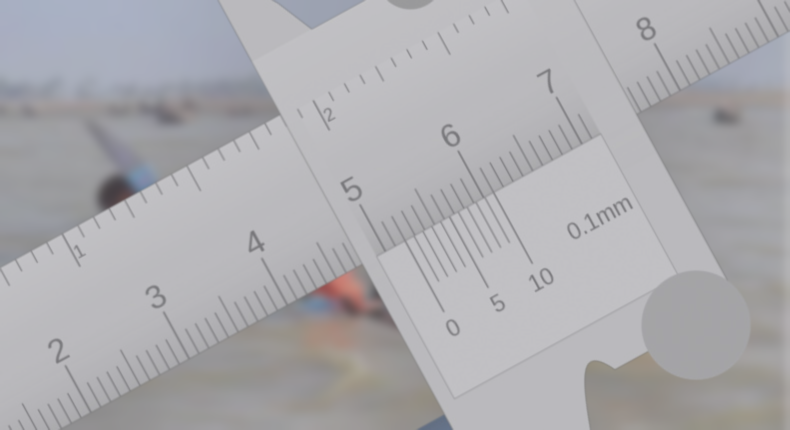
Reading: 52.0; mm
